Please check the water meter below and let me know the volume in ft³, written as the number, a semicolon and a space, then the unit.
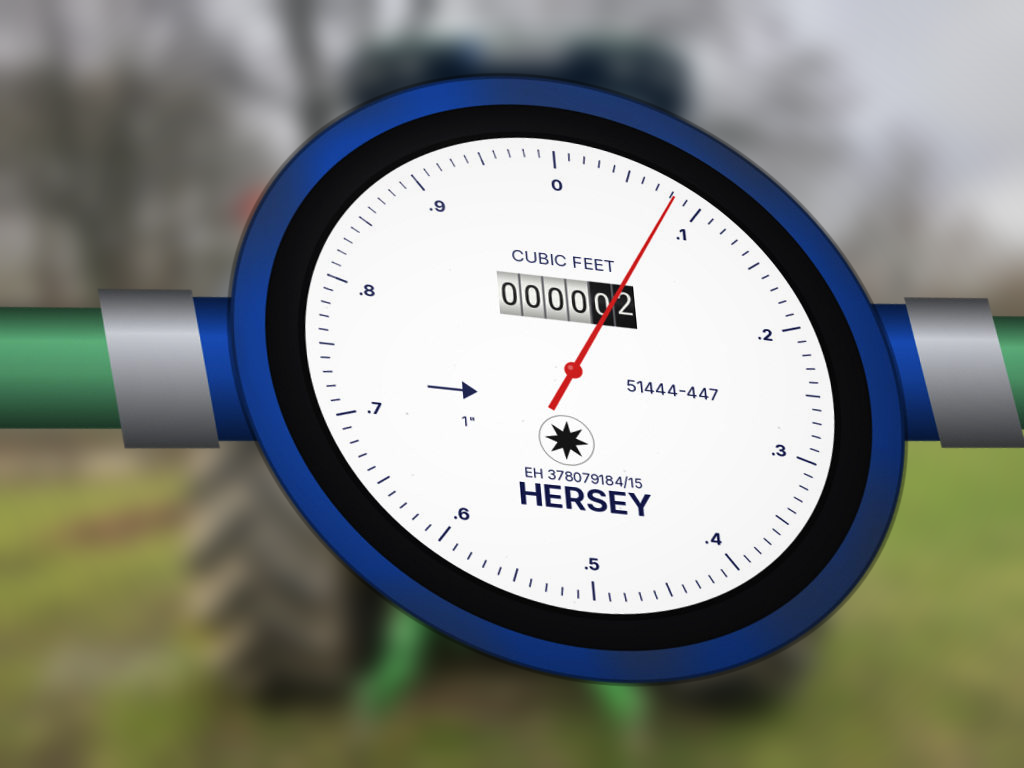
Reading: 2.08; ft³
